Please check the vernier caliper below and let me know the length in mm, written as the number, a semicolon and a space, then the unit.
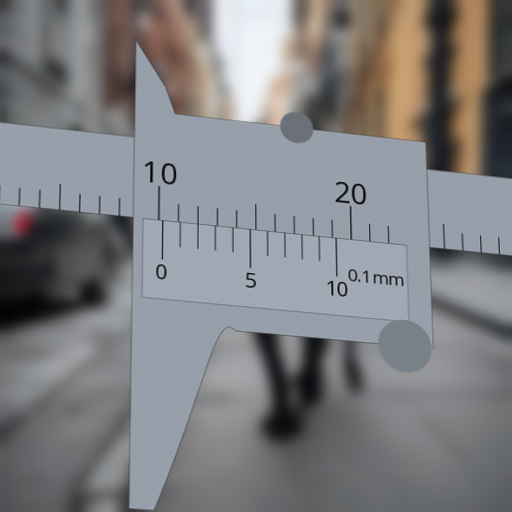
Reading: 10.2; mm
